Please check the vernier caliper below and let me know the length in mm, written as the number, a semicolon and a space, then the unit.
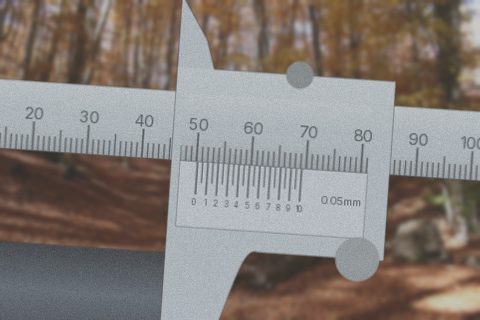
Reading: 50.2; mm
